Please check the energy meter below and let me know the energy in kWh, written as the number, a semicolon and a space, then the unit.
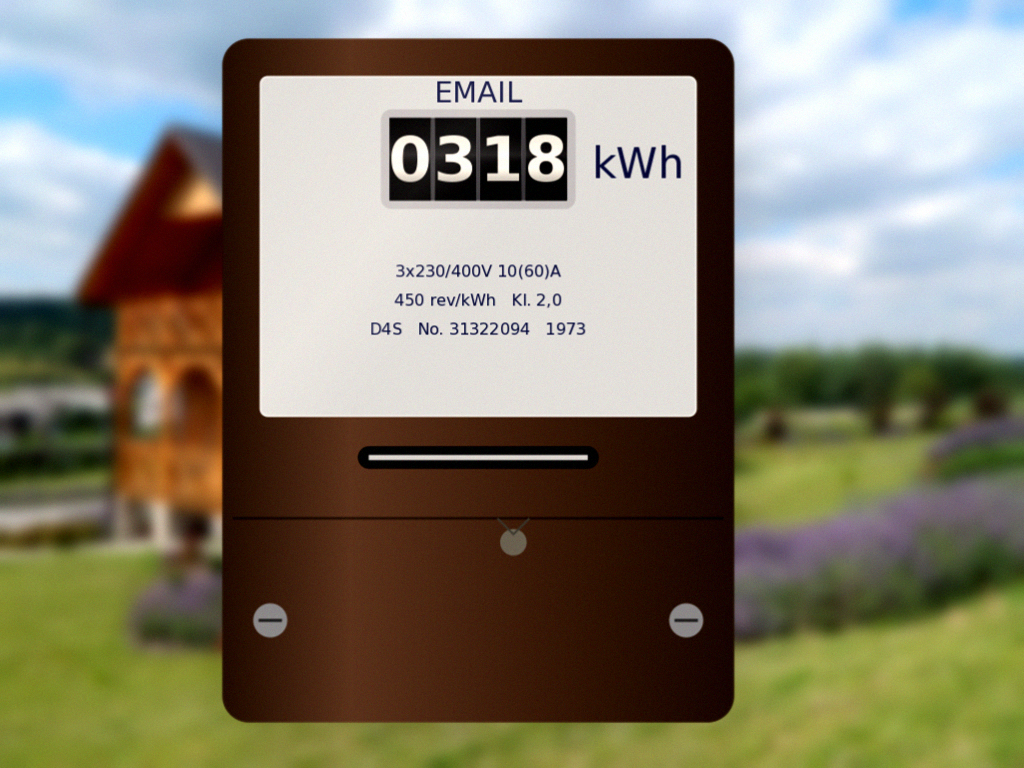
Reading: 318; kWh
